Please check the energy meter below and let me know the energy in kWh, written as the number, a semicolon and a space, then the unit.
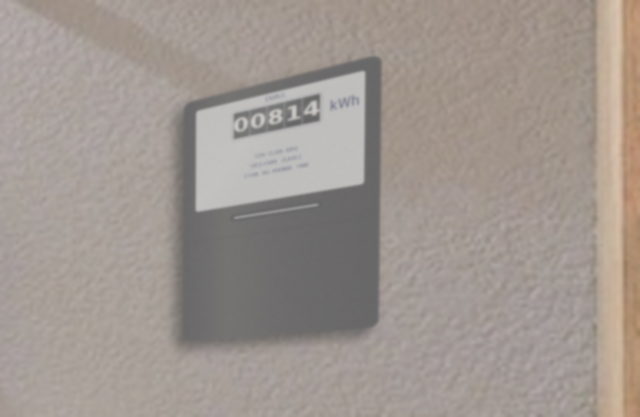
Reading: 814; kWh
